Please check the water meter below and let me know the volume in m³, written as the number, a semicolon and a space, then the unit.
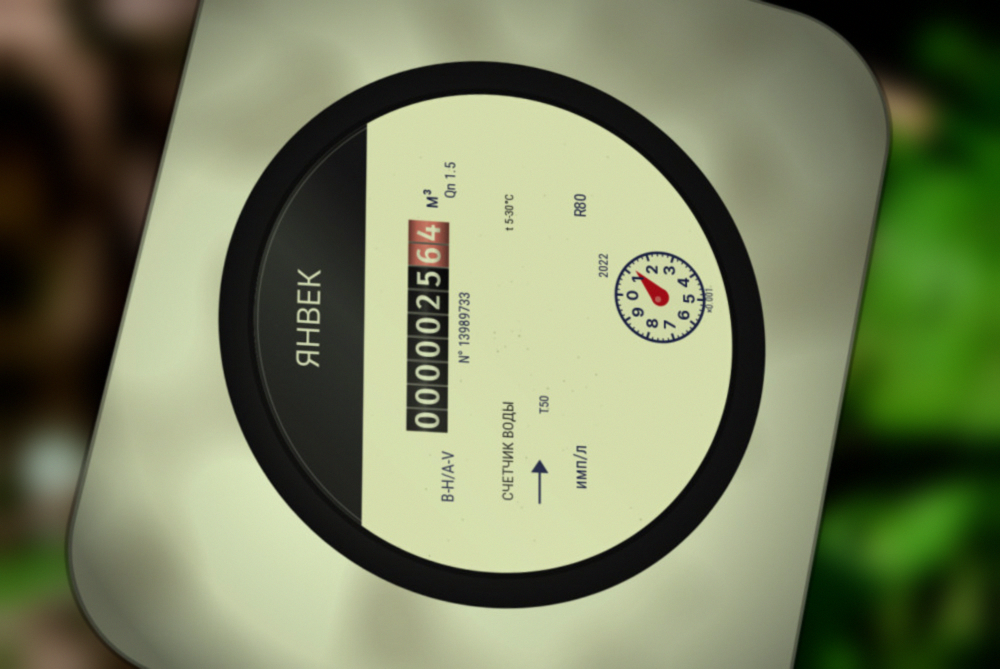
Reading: 25.641; m³
